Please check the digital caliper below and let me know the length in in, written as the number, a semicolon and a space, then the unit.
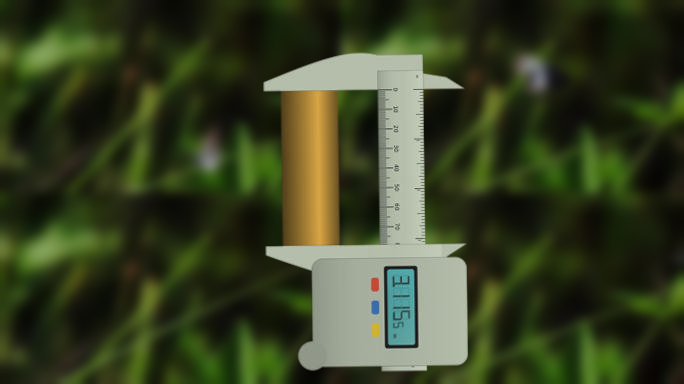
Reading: 3.1155; in
